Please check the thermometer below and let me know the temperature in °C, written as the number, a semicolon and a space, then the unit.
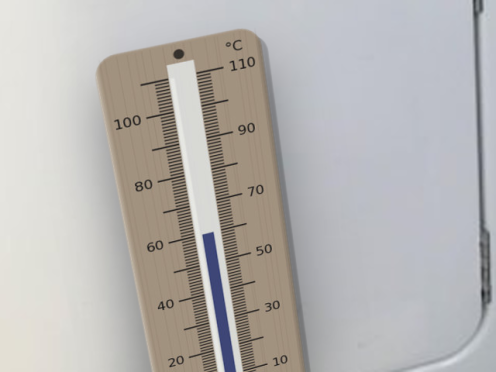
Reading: 60; °C
